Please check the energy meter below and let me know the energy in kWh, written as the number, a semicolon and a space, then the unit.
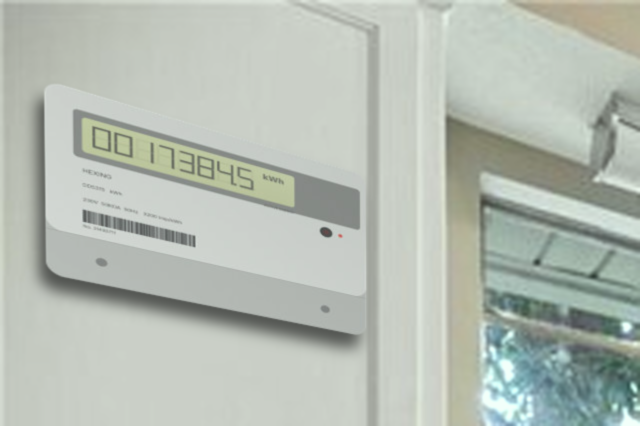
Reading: 17384.5; kWh
